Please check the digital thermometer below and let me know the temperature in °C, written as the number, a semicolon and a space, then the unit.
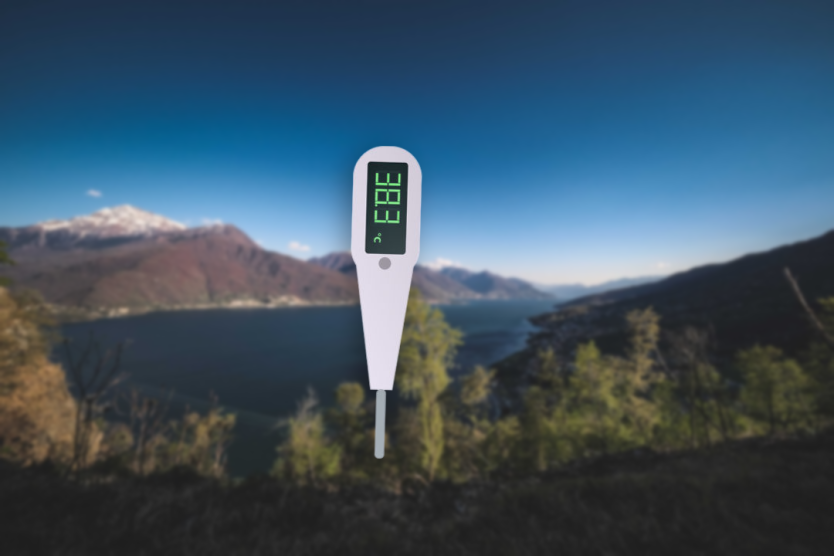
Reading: 38.3; °C
